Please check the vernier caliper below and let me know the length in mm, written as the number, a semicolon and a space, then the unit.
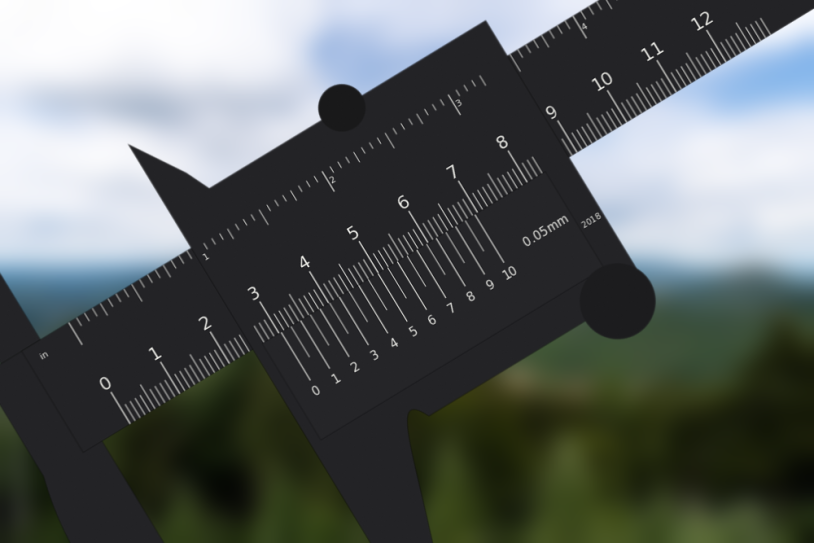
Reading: 30.4; mm
